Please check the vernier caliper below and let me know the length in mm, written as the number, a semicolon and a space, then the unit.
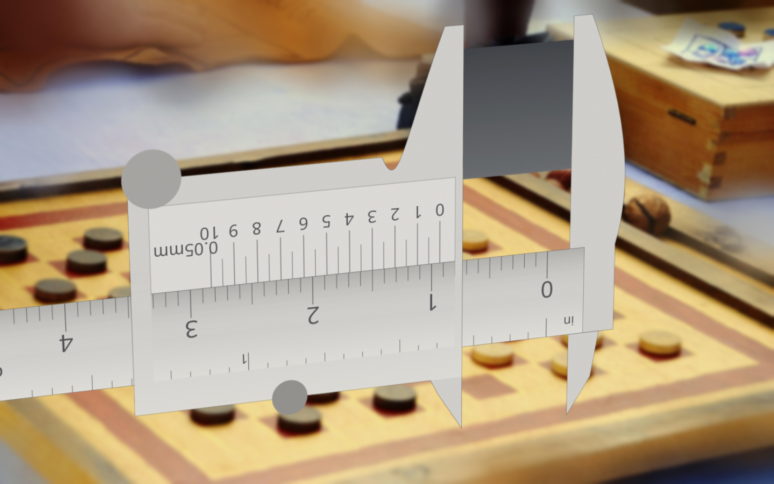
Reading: 9.3; mm
